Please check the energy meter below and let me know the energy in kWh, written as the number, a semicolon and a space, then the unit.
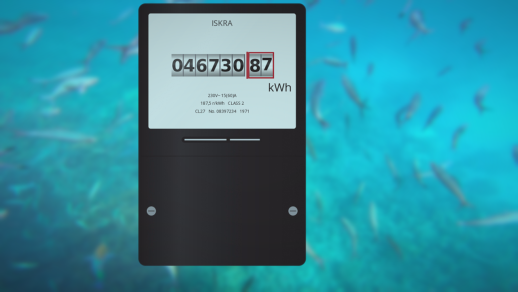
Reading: 46730.87; kWh
